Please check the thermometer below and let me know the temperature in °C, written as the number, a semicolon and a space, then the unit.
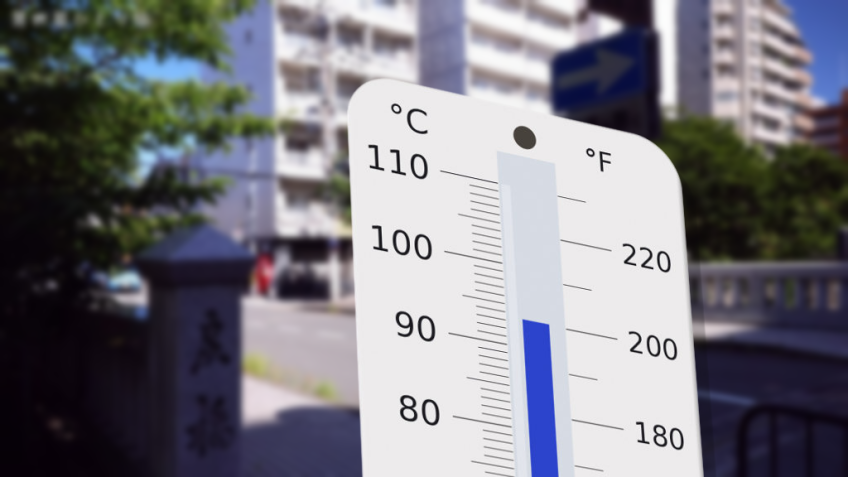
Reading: 93.5; °C
